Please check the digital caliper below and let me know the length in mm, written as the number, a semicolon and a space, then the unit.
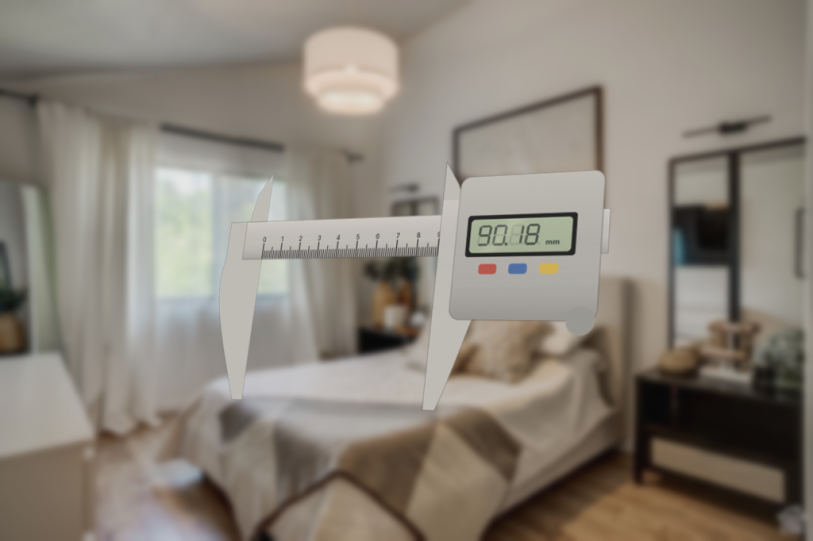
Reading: 90.18; mm
